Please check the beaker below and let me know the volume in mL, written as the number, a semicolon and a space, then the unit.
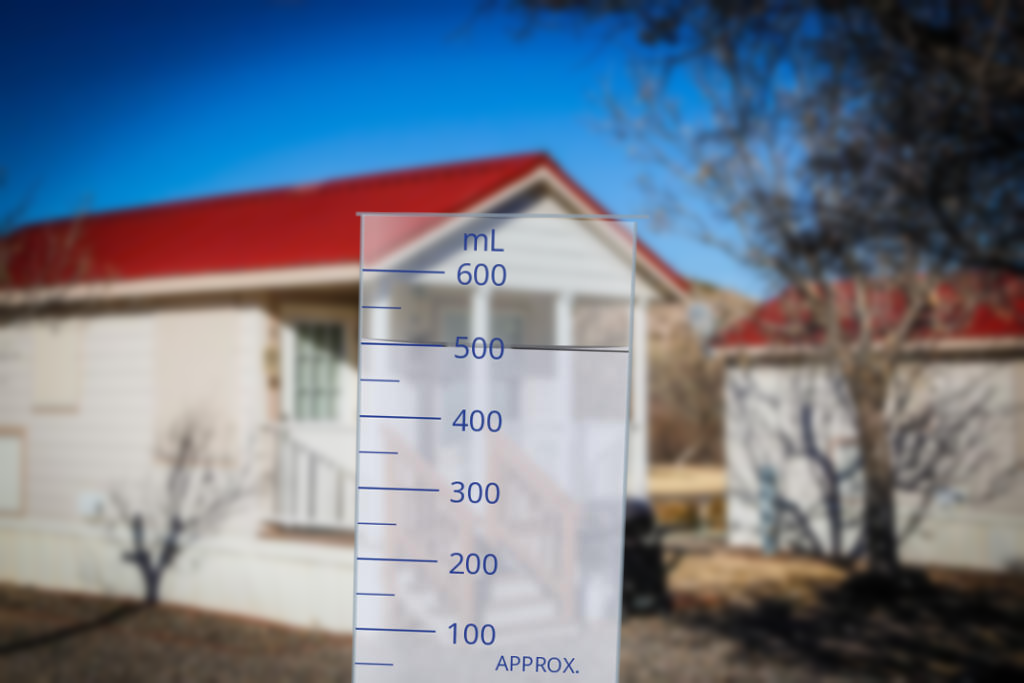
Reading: 500; mL
